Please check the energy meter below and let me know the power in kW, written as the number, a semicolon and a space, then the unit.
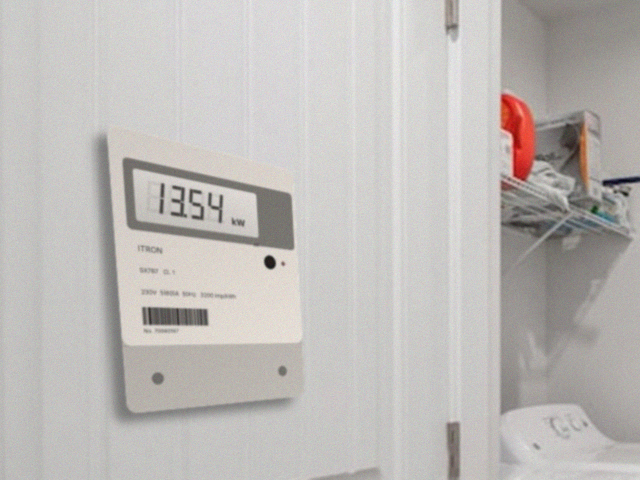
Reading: 13.54; kW
